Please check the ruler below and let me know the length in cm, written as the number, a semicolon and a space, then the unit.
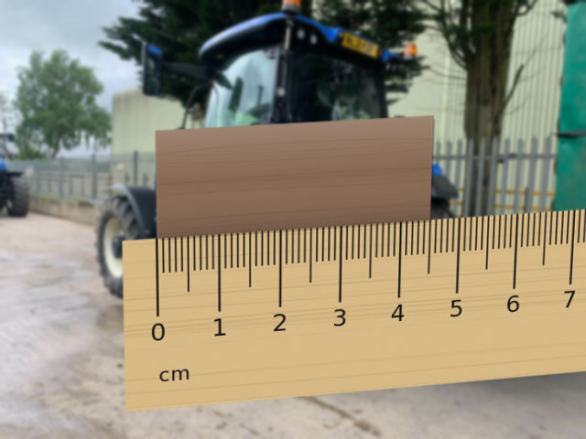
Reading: 4.5; cm
